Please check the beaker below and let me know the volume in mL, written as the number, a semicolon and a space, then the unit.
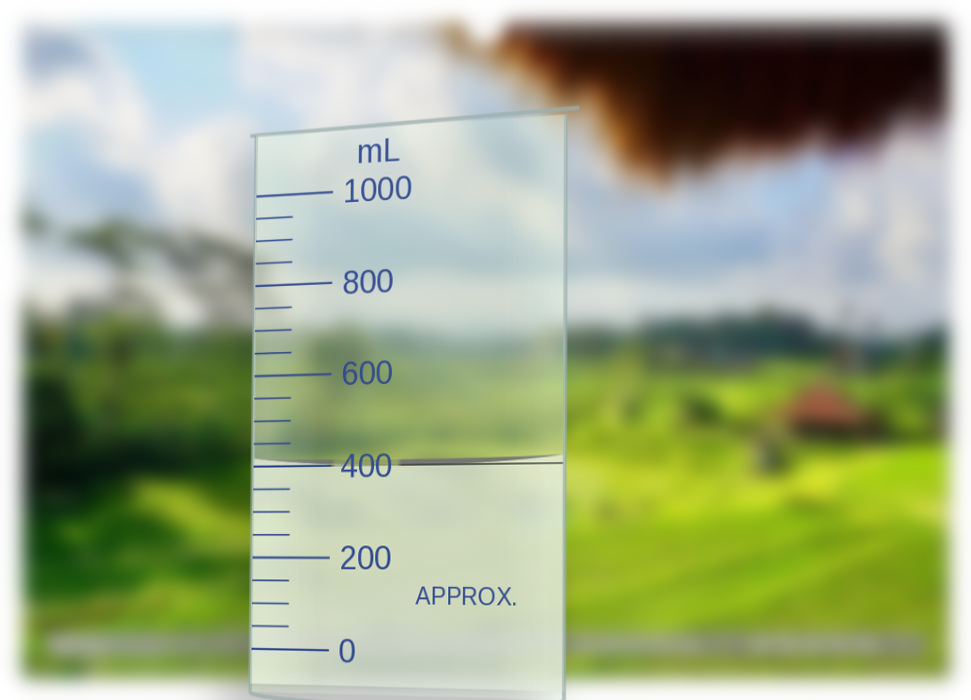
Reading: 400; mL
